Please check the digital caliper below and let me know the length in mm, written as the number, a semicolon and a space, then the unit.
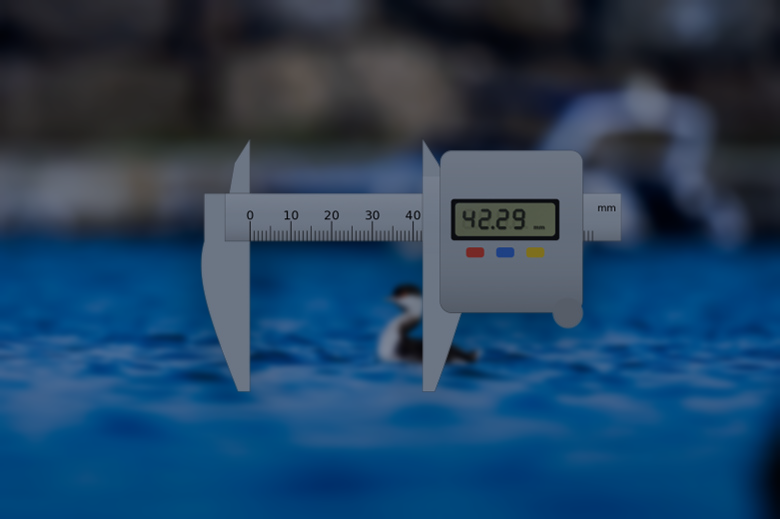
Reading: 42.29; mm
